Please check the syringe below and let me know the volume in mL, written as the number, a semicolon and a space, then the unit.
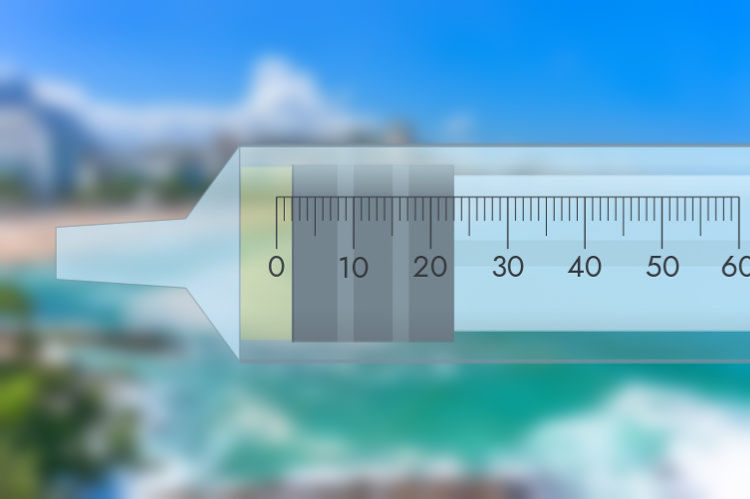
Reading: 2; mL
